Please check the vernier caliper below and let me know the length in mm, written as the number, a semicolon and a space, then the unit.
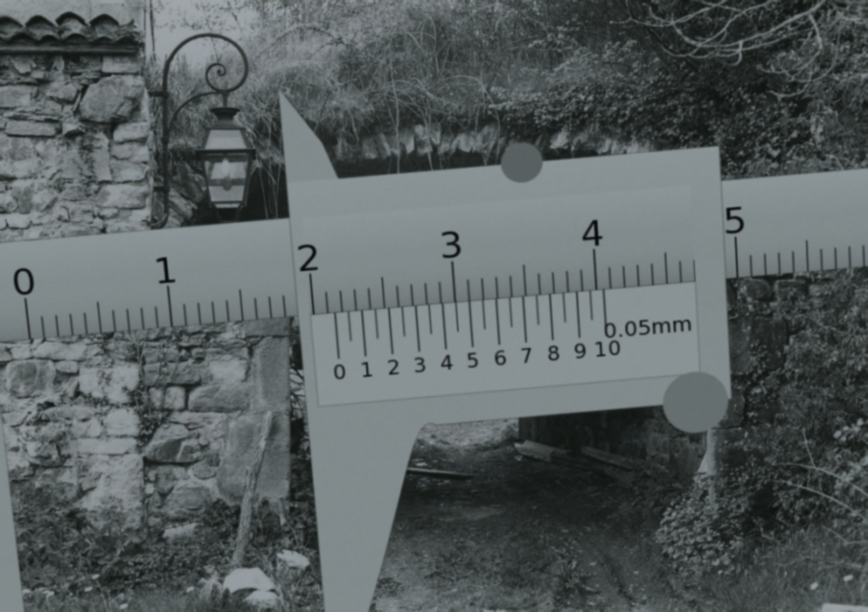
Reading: 21.5; mm
